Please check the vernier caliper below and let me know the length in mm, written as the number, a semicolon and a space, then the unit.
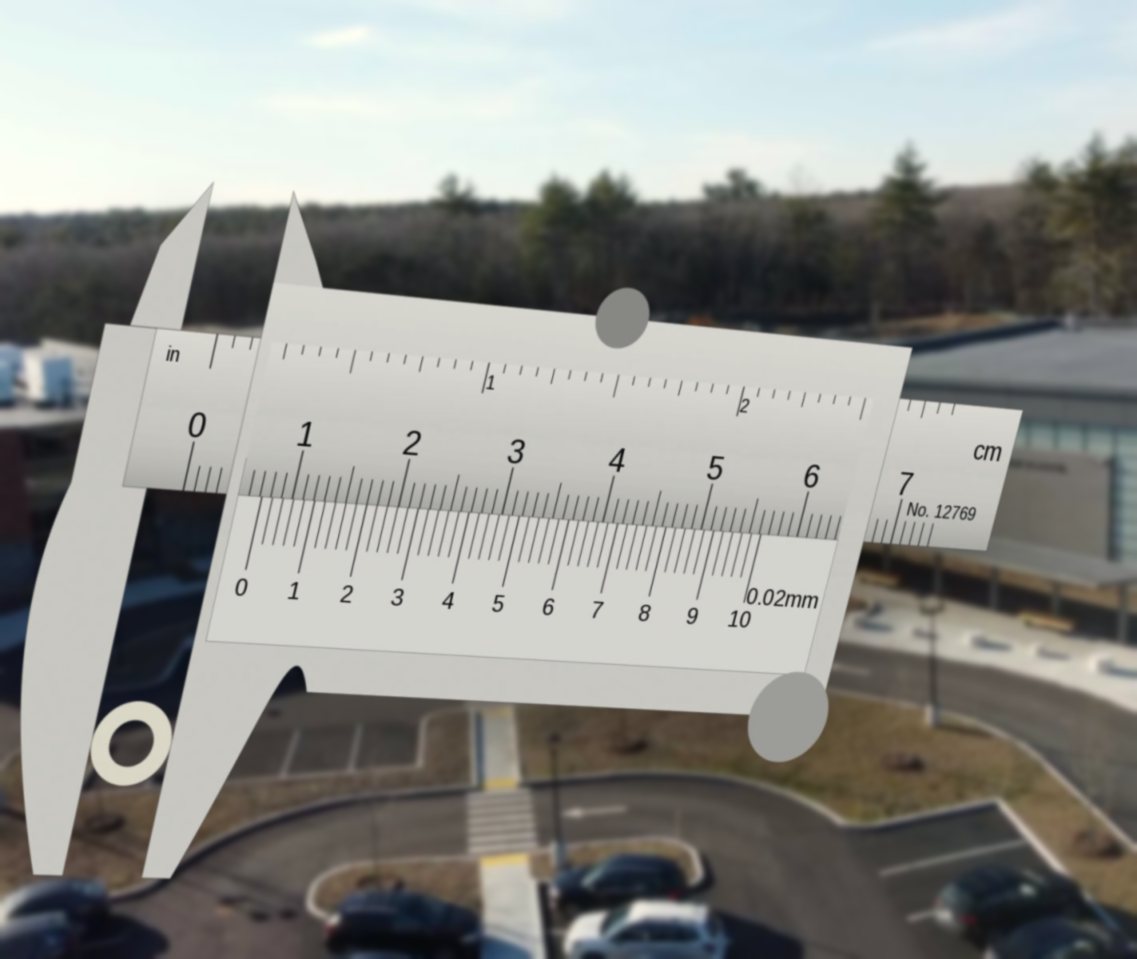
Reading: 7.2; mm
